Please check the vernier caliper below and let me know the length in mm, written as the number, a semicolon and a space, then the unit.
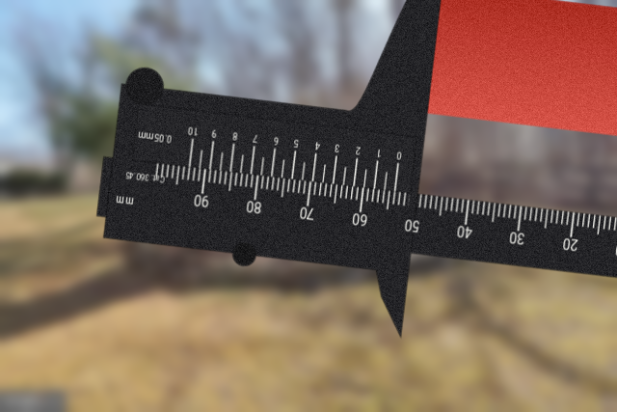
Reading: 54.0; mm
